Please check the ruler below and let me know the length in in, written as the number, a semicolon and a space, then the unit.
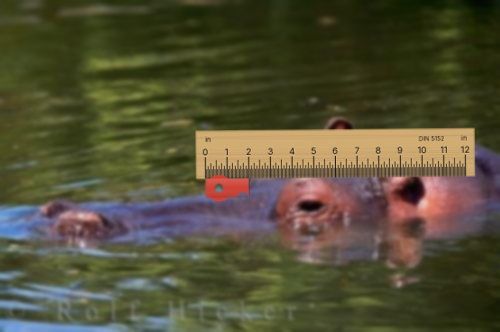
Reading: 2; in
